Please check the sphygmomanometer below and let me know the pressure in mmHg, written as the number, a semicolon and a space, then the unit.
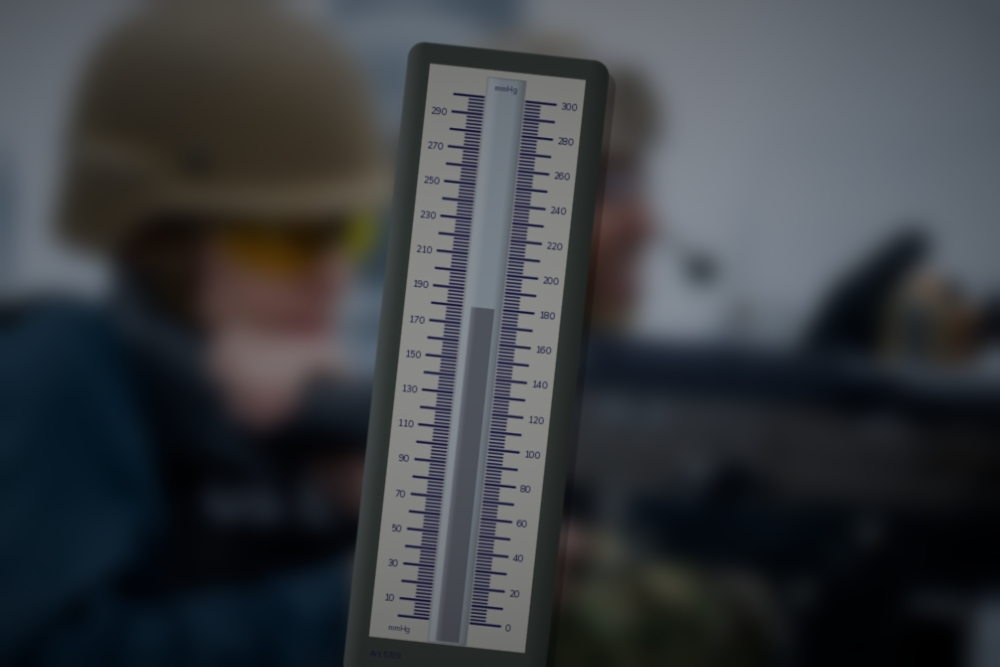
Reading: 180; mmHg
